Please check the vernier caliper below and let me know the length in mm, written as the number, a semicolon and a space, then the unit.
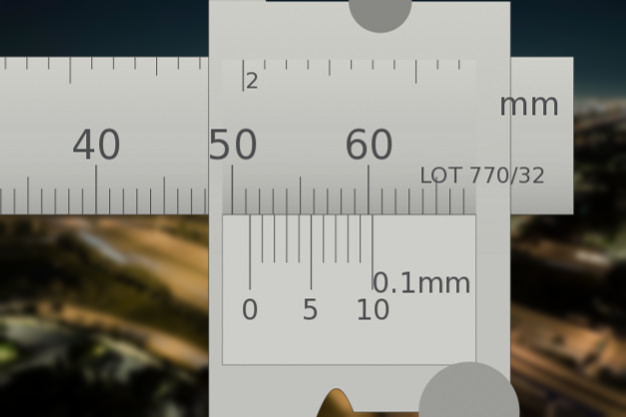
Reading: 51.3; mm
